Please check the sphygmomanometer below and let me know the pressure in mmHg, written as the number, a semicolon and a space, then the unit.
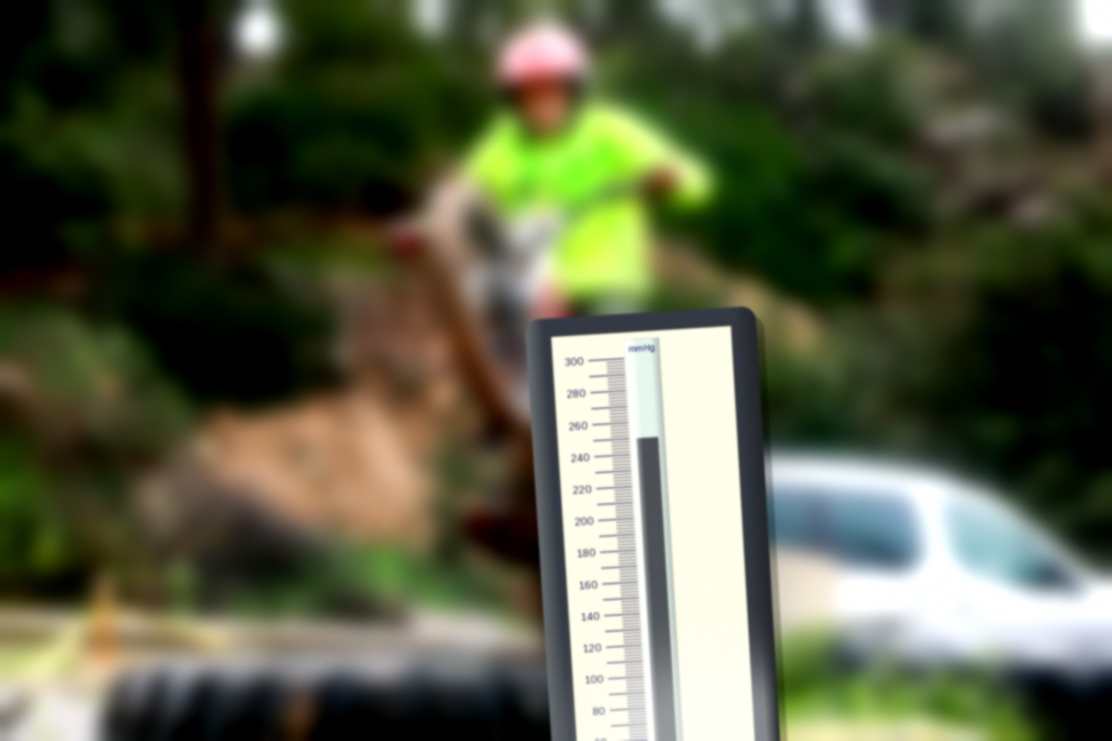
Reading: 250; mmHg
